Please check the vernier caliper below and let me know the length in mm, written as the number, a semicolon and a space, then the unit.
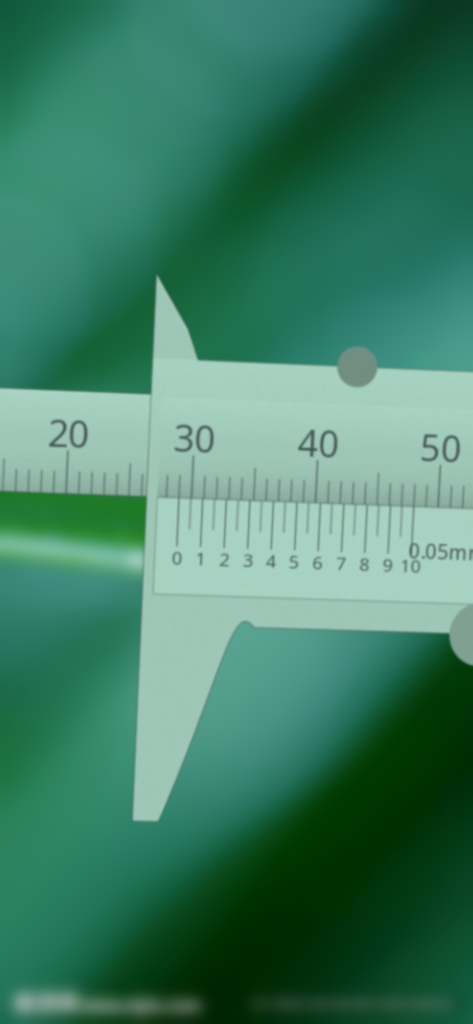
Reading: 29.0; mm
